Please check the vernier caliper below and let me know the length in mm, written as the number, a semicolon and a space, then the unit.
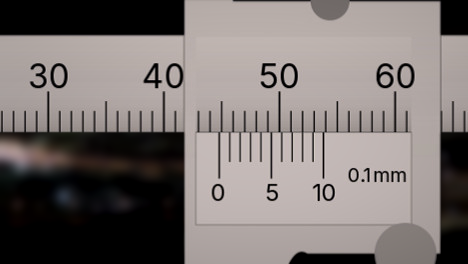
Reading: 44.8; mm
